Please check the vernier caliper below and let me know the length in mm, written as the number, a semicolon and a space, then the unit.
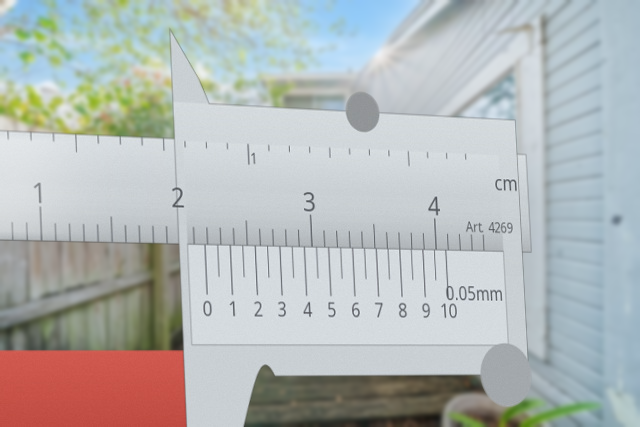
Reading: 21.8; mm
